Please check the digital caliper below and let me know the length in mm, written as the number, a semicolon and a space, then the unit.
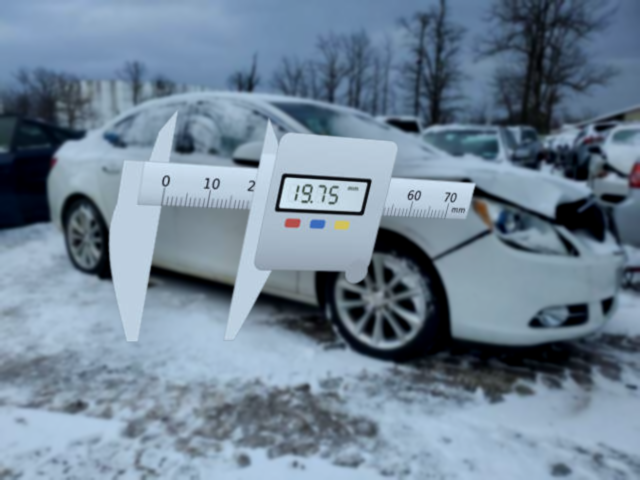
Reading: 19.75; mm
